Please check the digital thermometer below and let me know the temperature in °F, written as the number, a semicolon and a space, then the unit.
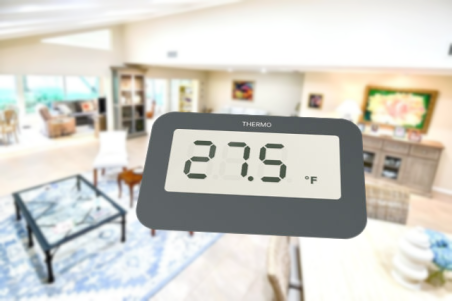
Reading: 27.5; °F
